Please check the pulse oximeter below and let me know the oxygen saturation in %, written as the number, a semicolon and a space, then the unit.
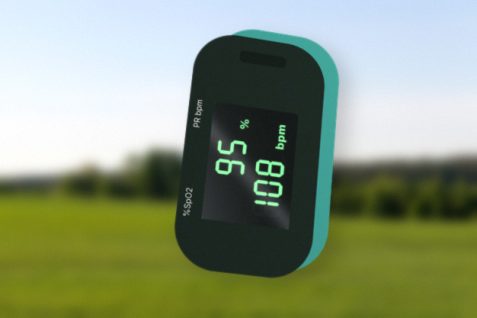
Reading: 95; %
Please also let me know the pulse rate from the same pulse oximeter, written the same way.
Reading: 108; bpm
